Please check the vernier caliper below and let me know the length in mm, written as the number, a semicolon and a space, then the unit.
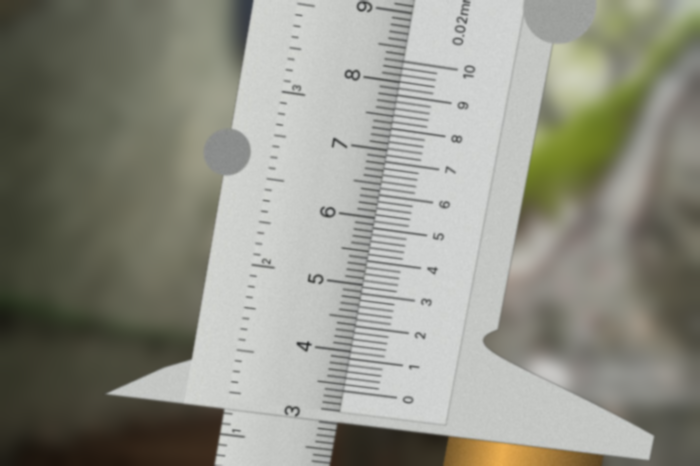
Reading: 34.0; mm
